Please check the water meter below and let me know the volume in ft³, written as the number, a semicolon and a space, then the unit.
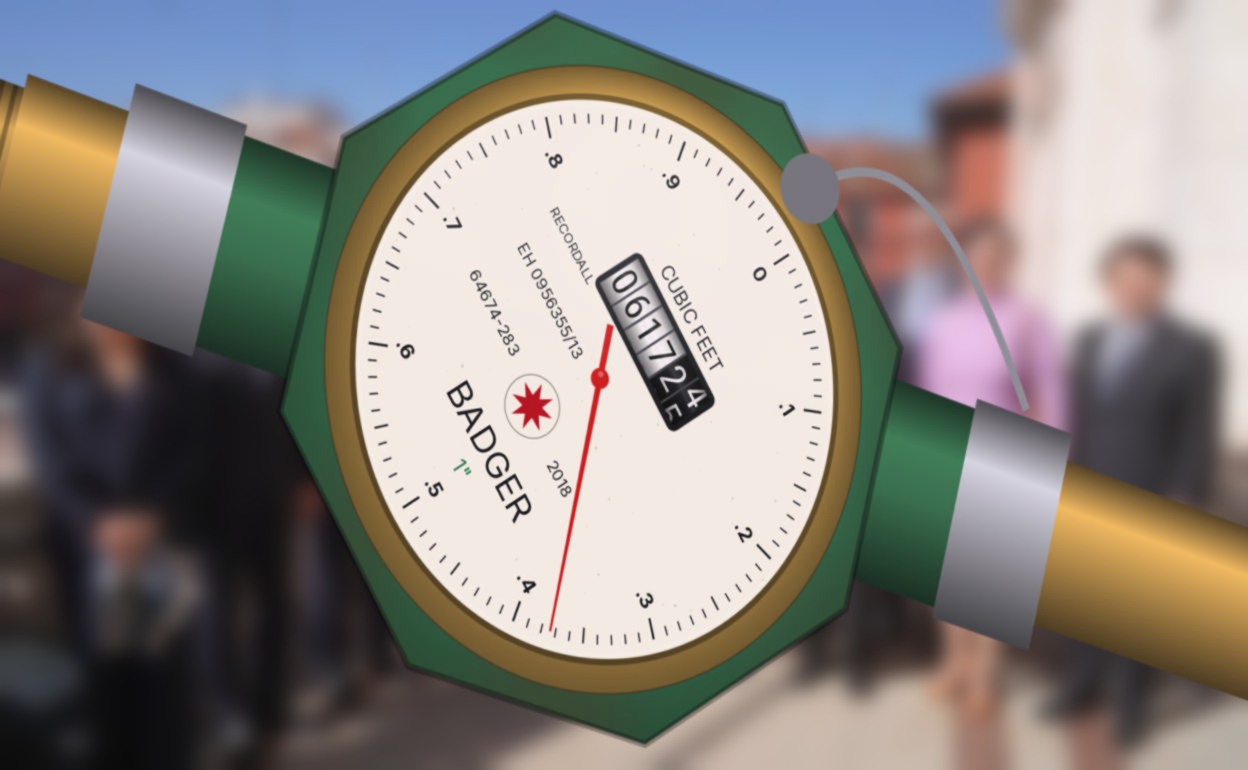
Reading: 61724.37; ft³
